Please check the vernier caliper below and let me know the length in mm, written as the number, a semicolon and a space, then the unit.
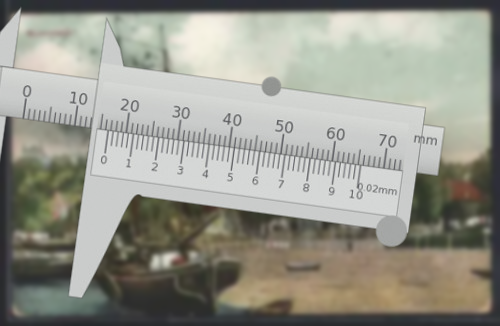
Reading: 16.5; mm
